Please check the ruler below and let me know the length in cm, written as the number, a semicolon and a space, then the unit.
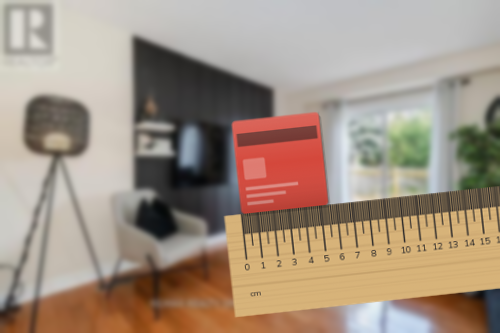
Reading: 5.5; cm
